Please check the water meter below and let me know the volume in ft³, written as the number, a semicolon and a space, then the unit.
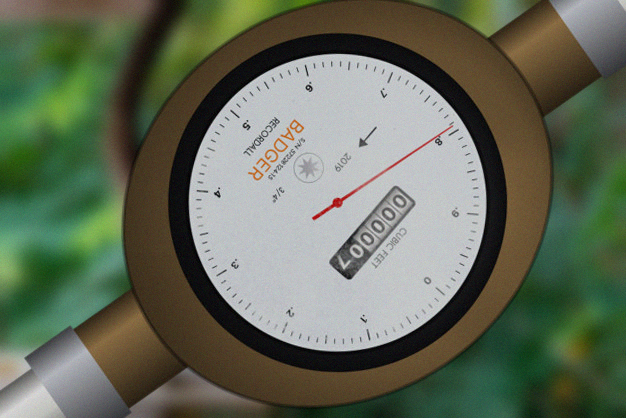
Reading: 6.79; ft³
